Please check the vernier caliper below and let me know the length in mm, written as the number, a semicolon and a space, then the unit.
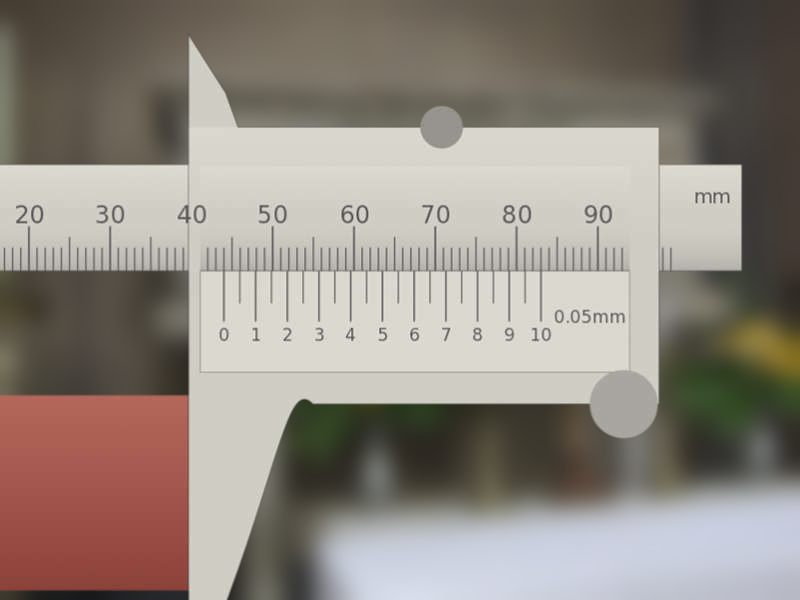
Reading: 44.0; mm
